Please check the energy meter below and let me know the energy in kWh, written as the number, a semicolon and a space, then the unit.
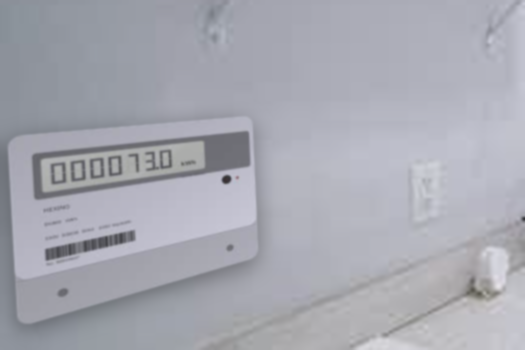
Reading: 73.0; kWh
